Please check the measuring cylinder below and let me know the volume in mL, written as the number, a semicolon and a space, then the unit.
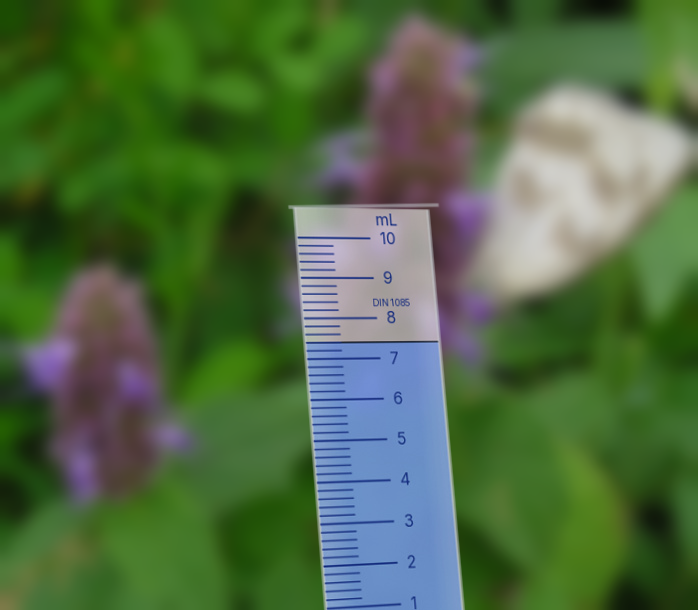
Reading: 7.4; mL
